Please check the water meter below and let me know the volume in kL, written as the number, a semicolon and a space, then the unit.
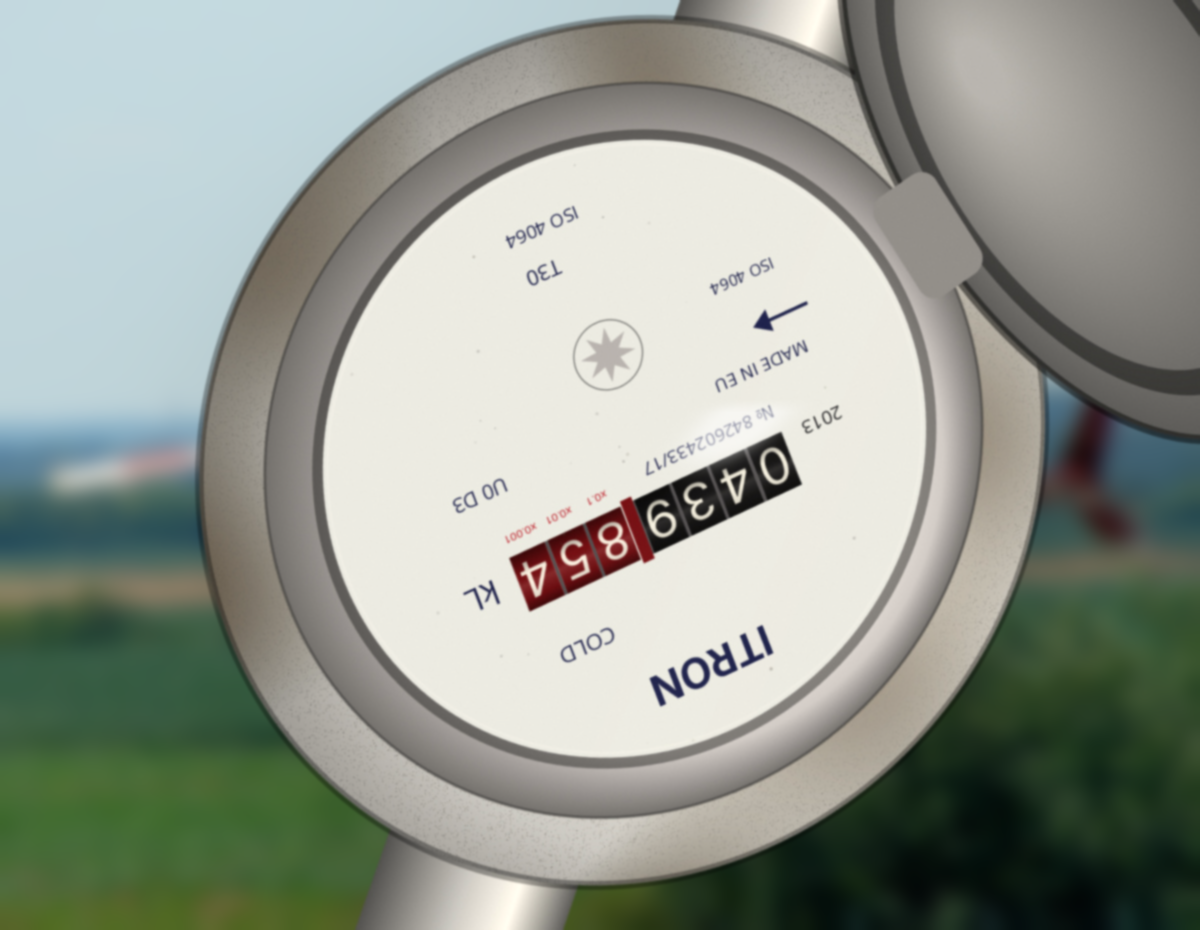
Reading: 439.854; kL
